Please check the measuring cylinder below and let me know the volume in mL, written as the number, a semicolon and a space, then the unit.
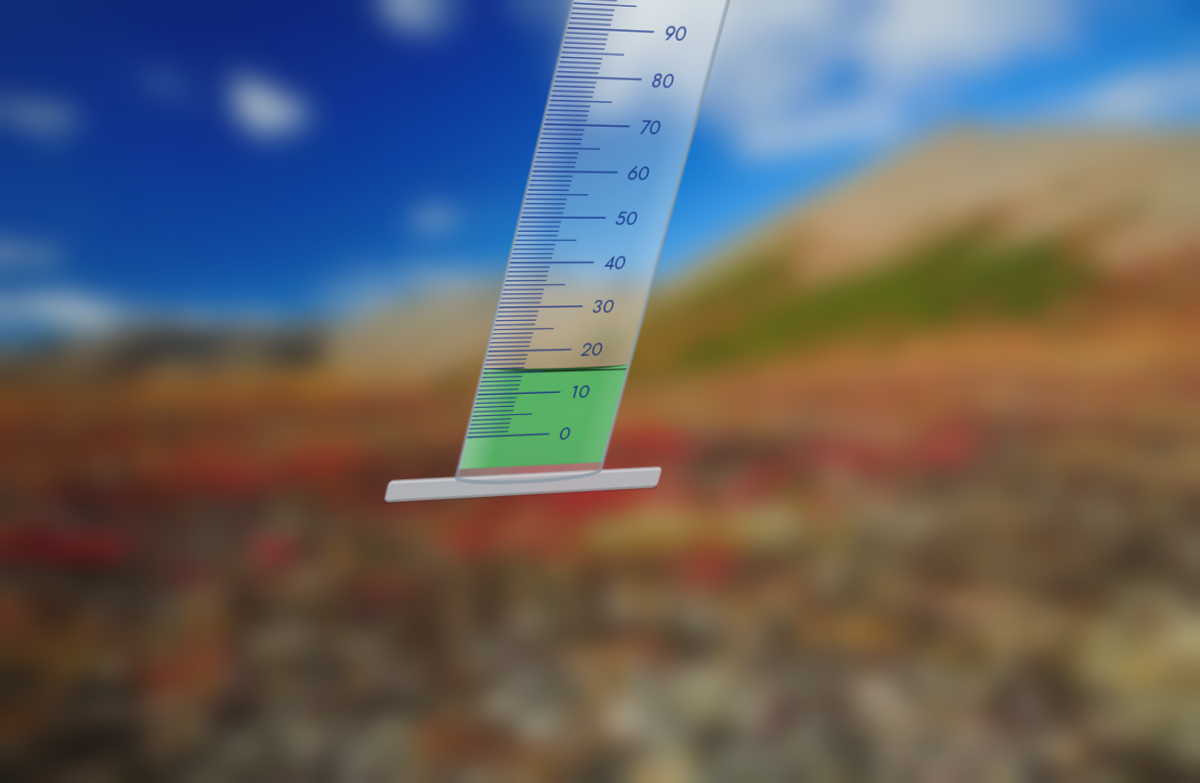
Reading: 15; mL
